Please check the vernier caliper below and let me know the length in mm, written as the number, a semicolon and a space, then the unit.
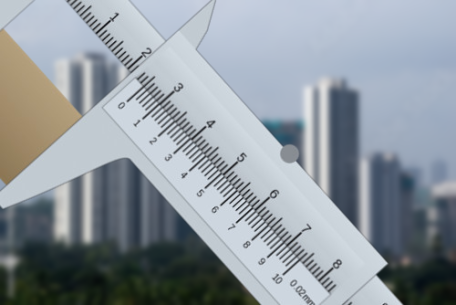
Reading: 25.0; mm
